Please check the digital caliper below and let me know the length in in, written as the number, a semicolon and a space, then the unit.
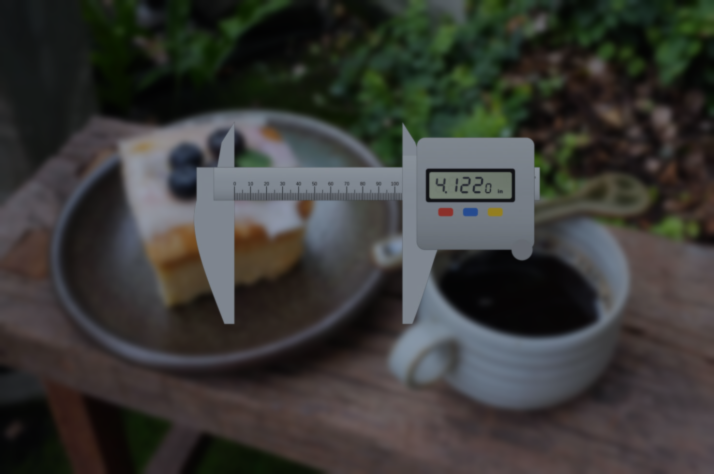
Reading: 4.1220; in
